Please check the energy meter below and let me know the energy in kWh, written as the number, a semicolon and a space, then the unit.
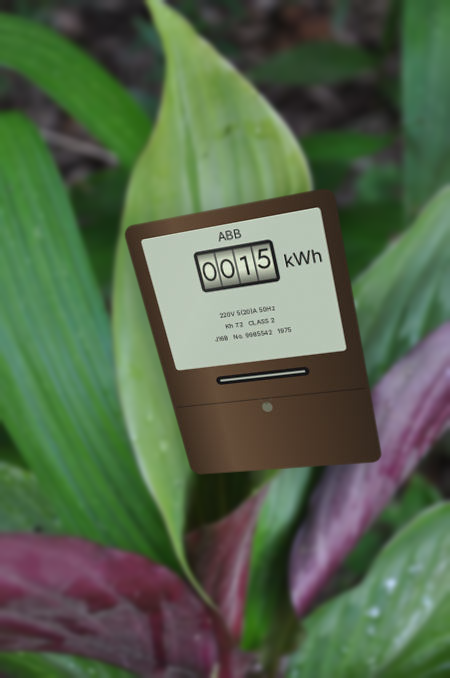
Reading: 15; kWh
